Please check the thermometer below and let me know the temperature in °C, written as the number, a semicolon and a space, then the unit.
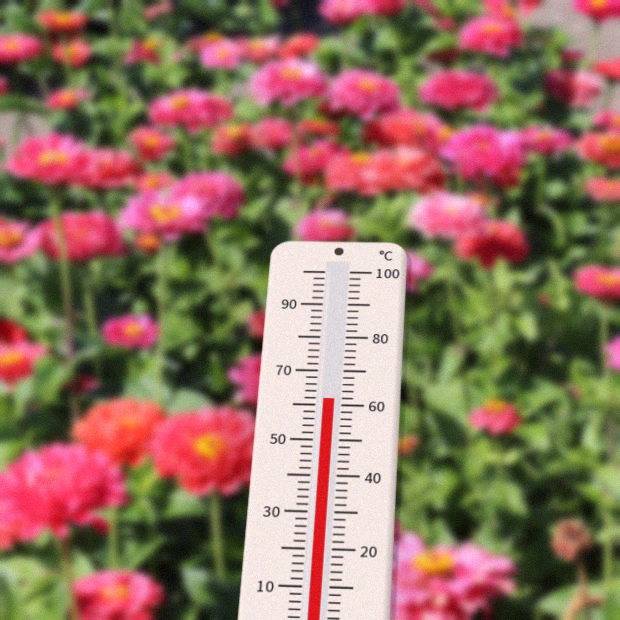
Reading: 62; °C
